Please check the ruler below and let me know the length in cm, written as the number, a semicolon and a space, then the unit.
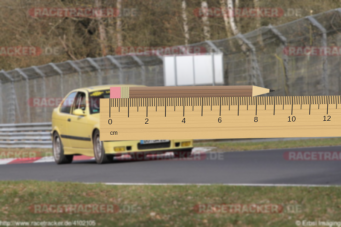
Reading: 9; cm
